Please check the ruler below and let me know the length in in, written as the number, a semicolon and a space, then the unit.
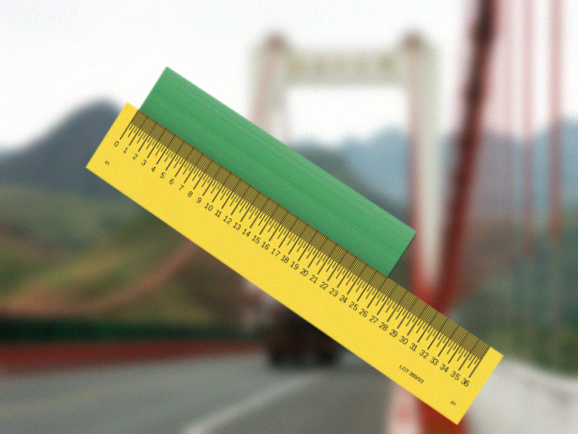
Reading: 26; in
